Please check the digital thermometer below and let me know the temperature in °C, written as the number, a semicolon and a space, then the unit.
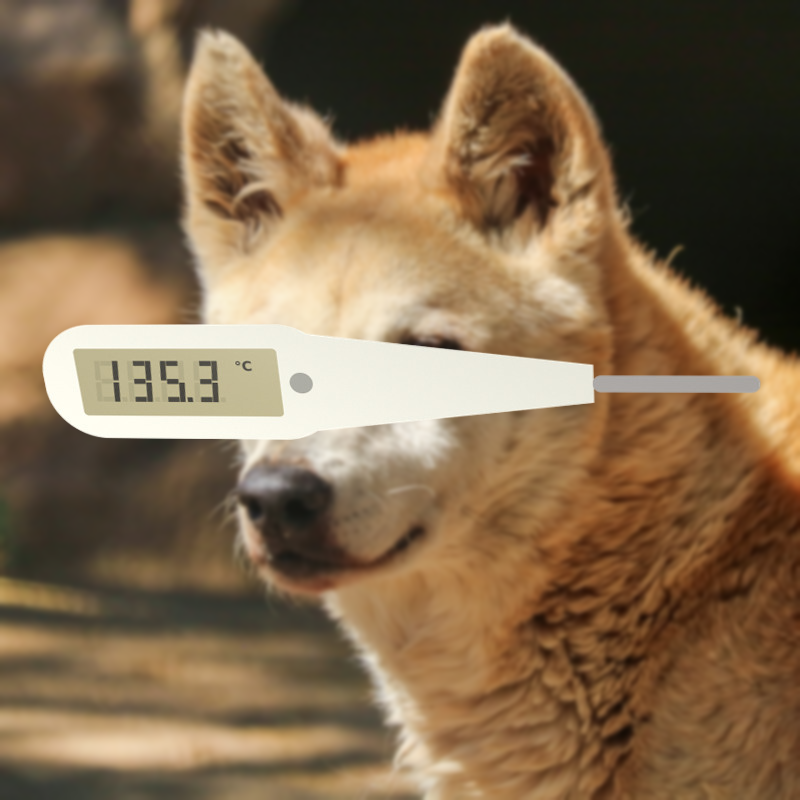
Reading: 135.3; °C
